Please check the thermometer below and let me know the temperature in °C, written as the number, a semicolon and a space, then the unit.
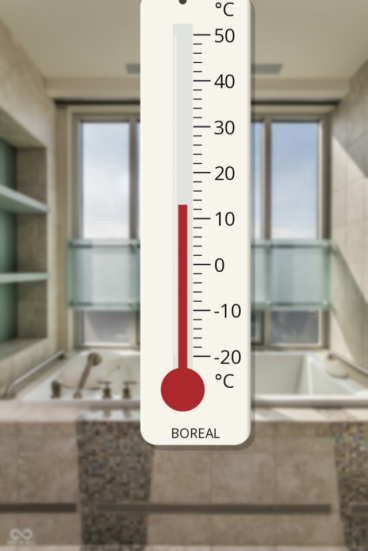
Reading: 13; °C
